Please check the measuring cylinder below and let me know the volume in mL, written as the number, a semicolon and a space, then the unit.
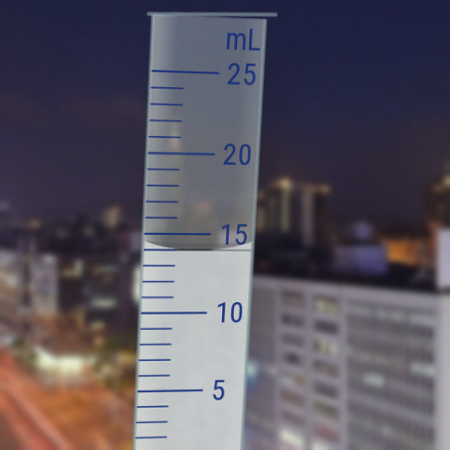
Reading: 14; mL
